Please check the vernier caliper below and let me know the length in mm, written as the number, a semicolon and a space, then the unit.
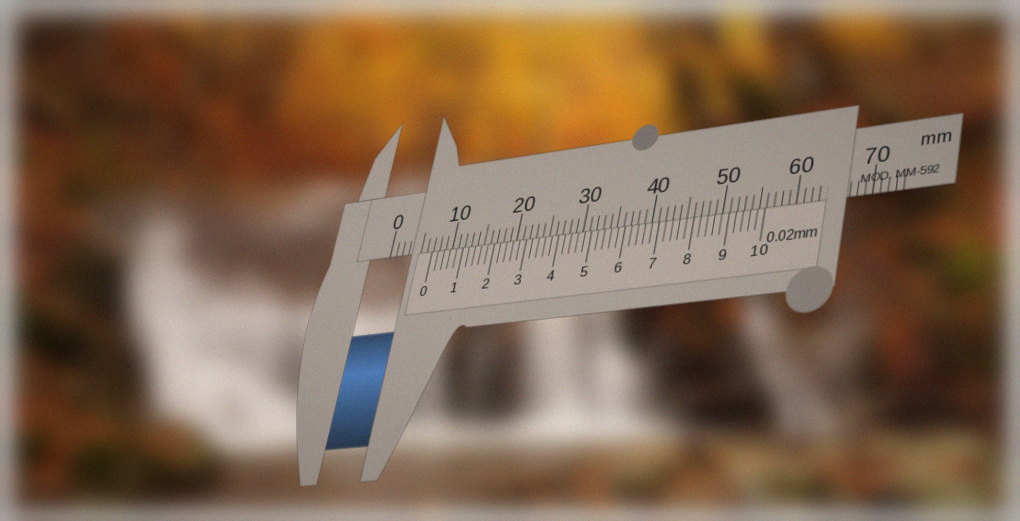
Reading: 6.8; mm
